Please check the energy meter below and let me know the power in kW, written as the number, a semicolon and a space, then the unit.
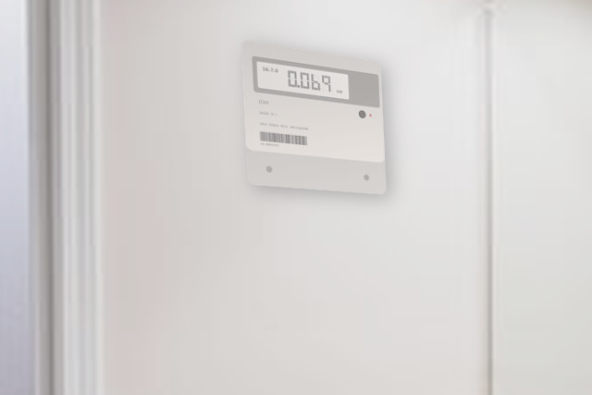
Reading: 0.069; kW
